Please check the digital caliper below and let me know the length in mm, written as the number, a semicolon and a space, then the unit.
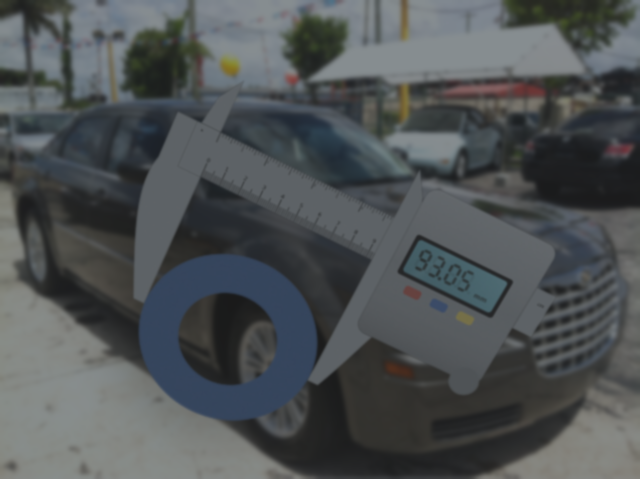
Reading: 93.05; mm
